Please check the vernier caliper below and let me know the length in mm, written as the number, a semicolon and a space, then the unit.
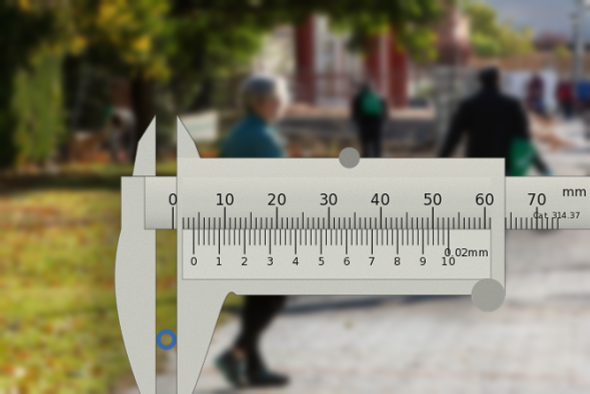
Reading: 4.0; mm
